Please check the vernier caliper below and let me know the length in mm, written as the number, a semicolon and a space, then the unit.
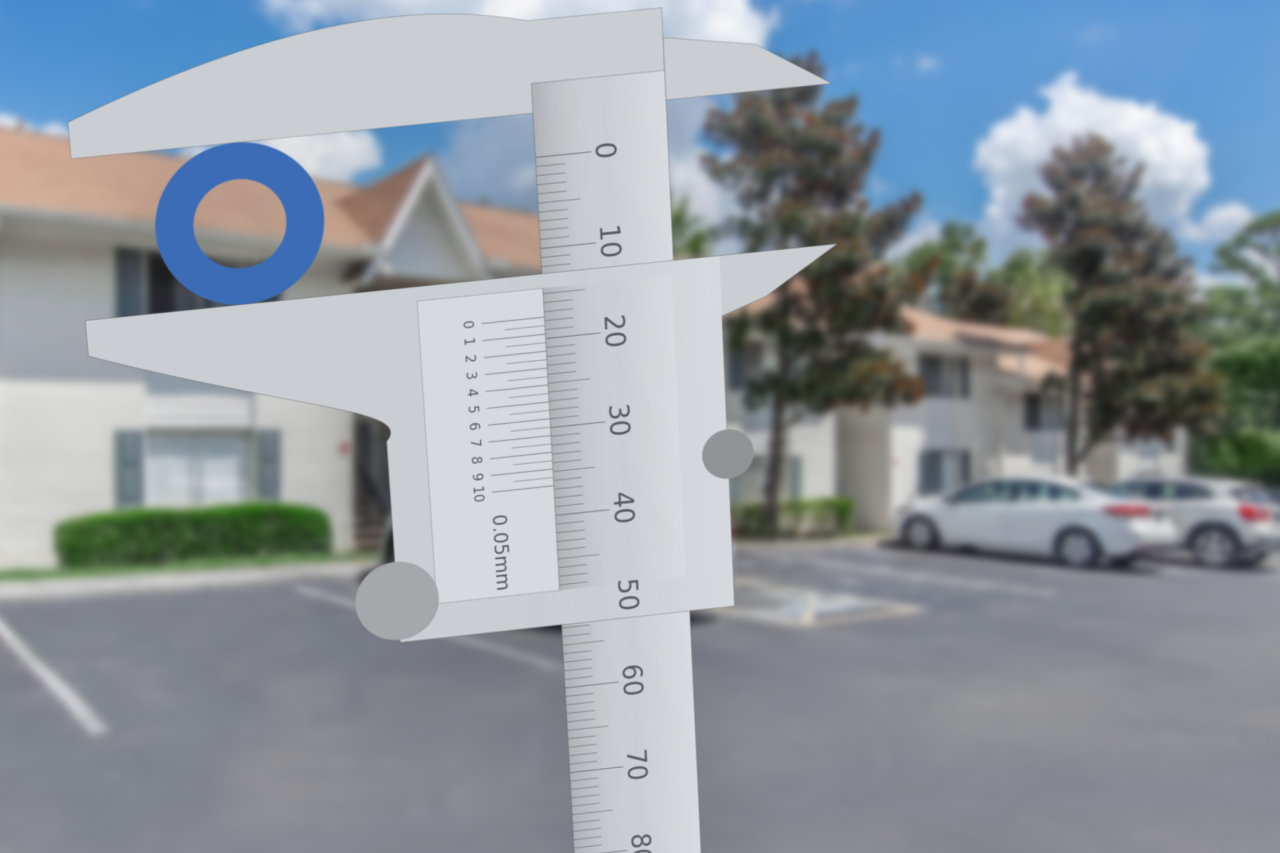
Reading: 17.6; mm
